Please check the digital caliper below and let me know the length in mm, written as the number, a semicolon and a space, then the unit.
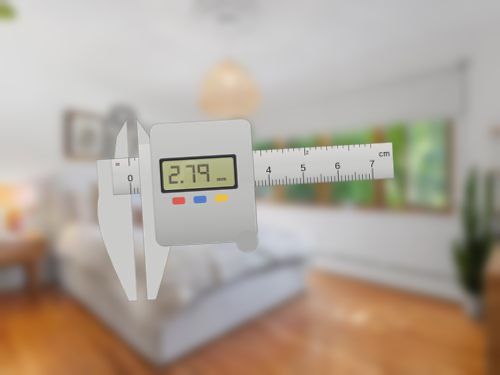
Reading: 2.79; mm
